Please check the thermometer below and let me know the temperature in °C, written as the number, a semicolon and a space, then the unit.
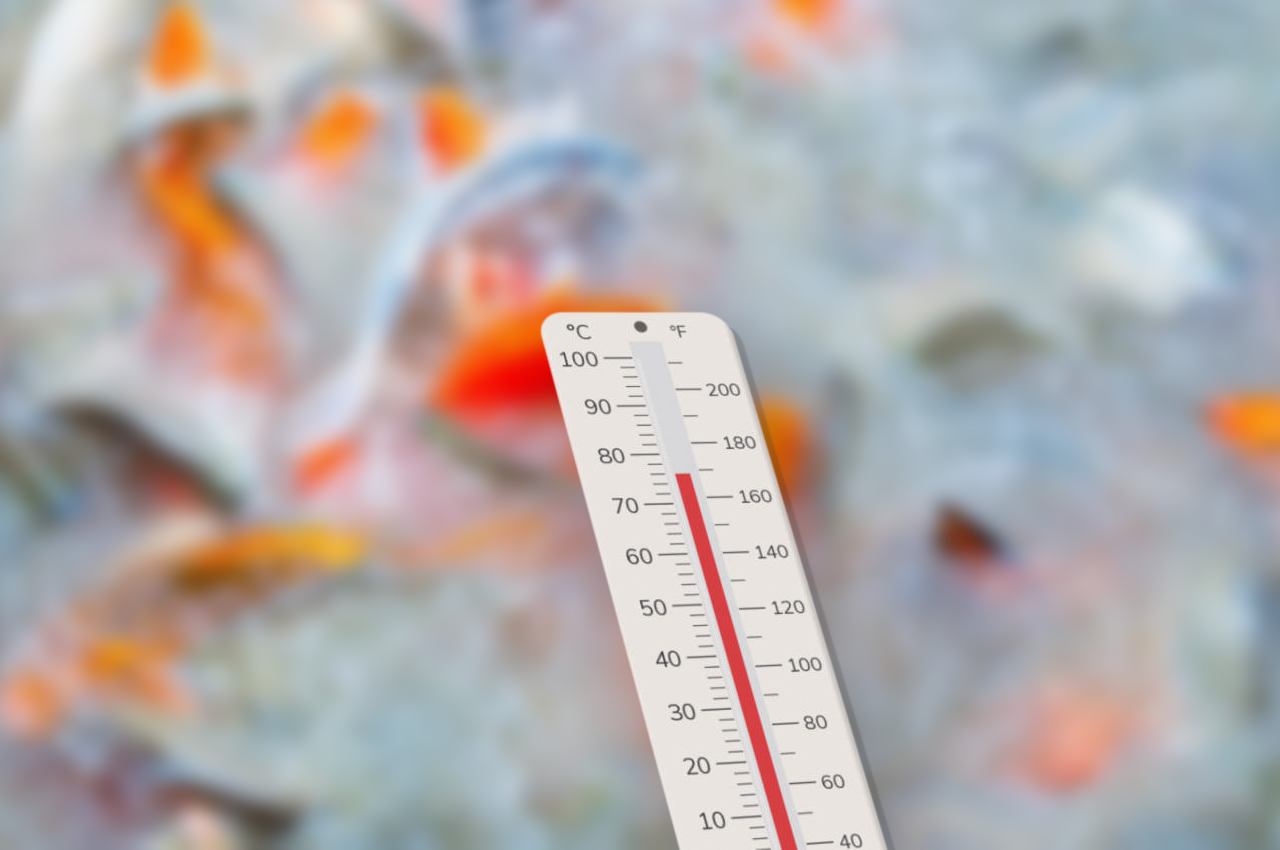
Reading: 76; °C
